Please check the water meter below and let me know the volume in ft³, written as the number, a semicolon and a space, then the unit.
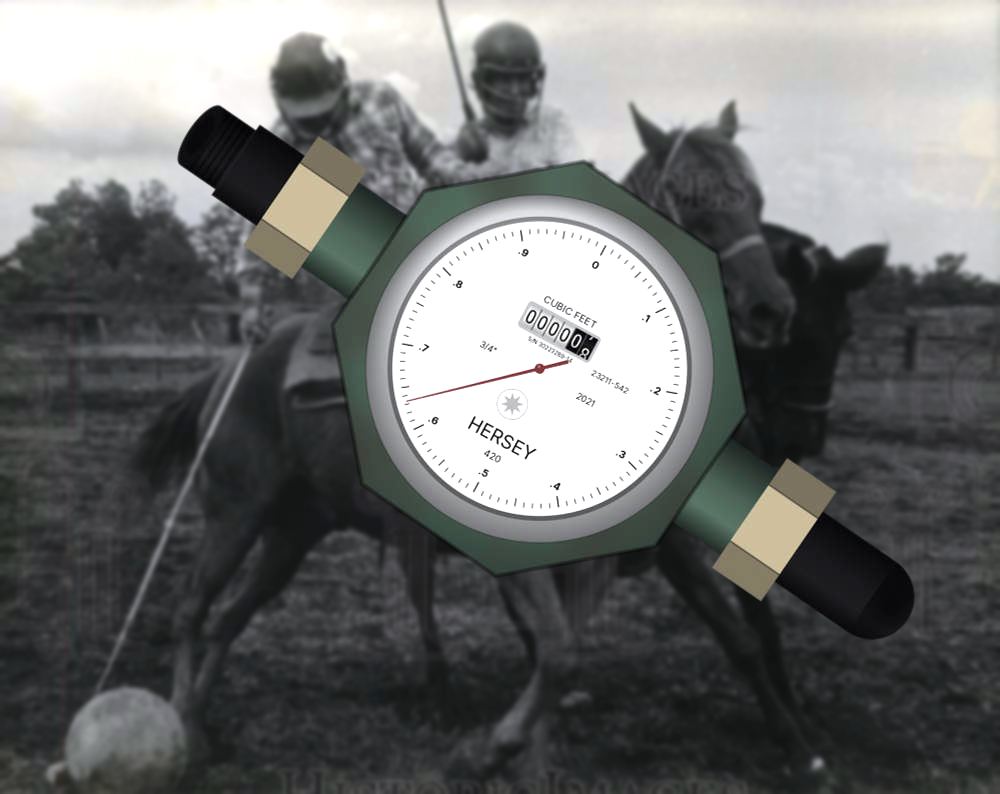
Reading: 7.63; ft³
